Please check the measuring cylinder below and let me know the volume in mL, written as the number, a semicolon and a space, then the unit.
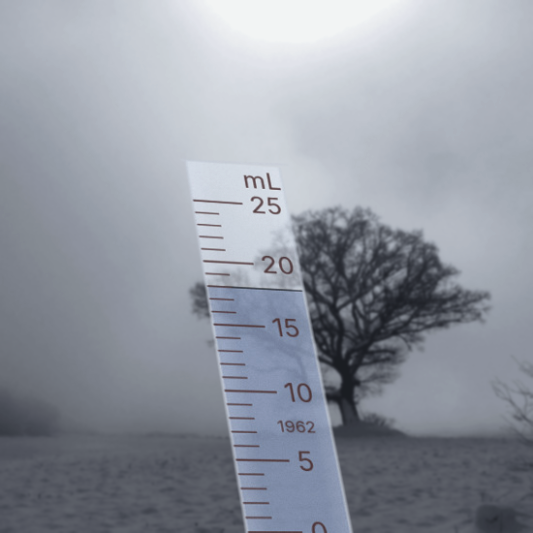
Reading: 18; mL
